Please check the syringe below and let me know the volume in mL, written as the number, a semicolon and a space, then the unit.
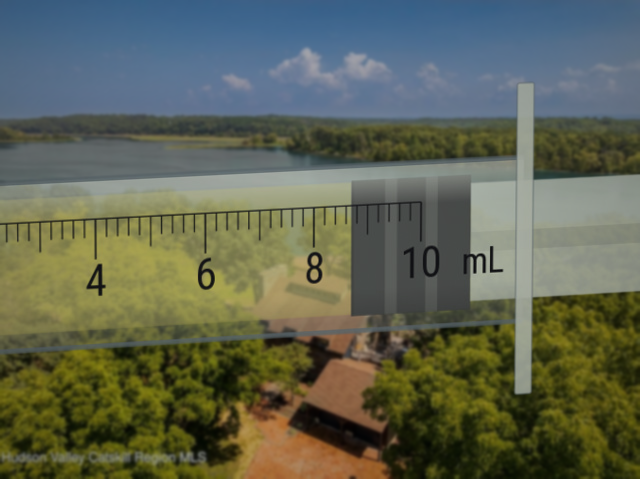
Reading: 8.7; mL
